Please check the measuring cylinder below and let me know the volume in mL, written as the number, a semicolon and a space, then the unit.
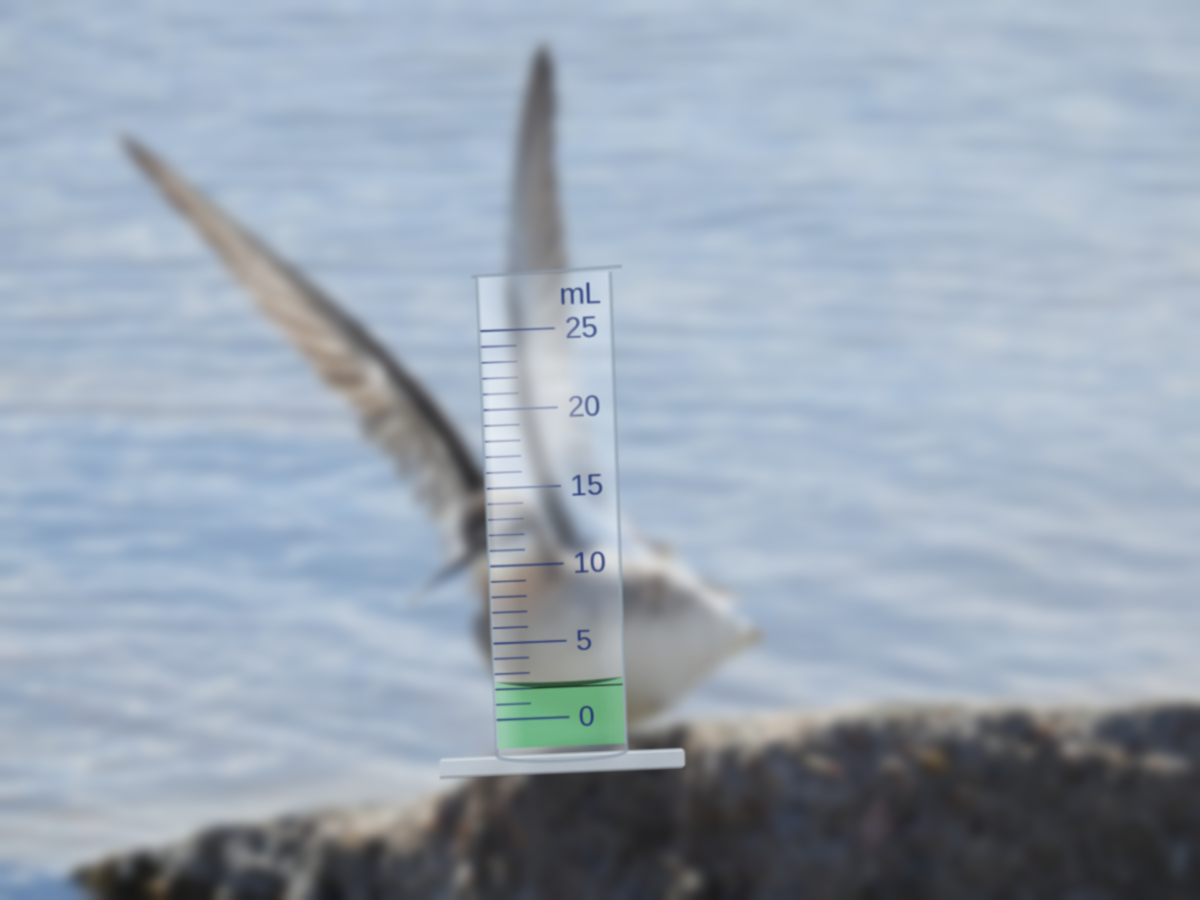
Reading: 2; mL
